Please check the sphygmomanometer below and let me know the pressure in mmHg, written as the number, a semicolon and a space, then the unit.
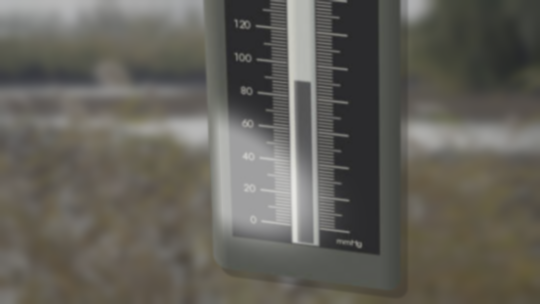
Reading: 90; mmHg
